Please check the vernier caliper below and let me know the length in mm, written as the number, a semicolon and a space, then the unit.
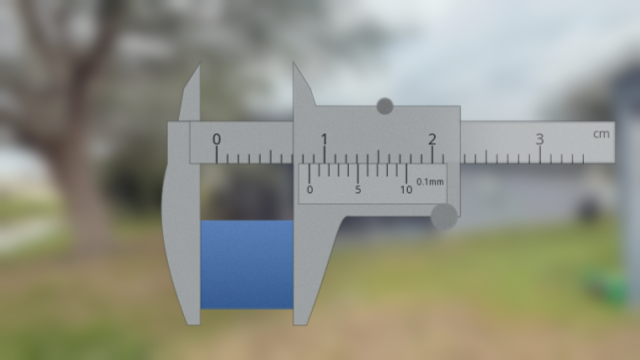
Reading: 8.6; mm
